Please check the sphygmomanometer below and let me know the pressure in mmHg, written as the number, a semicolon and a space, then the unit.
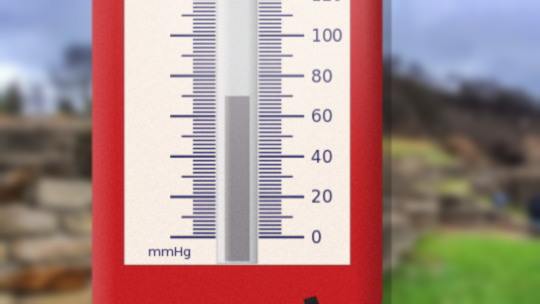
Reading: 70; mmHg
